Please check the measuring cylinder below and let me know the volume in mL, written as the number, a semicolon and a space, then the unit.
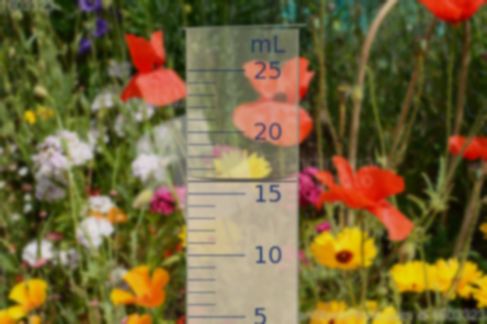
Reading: 16; mL
